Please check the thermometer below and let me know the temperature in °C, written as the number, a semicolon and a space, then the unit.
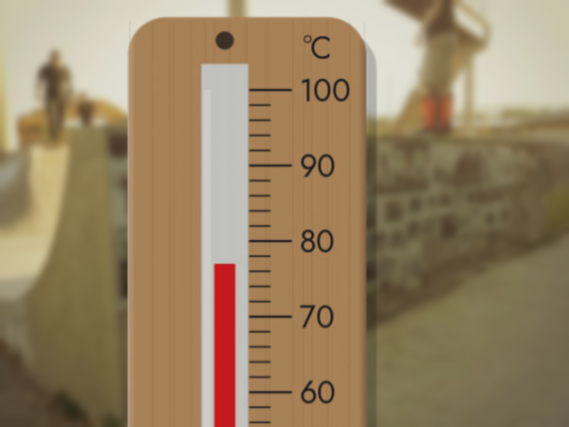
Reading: 77; °C
